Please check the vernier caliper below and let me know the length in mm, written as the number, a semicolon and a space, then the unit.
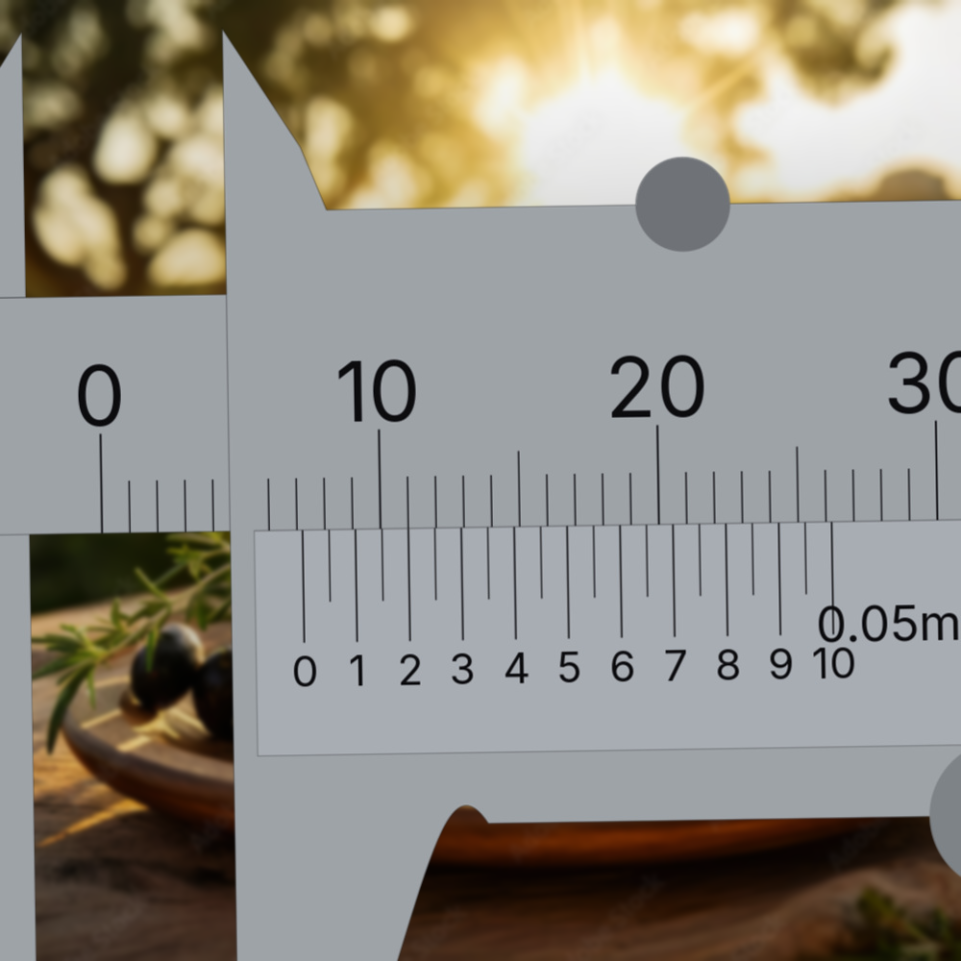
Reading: 7.20; mm
